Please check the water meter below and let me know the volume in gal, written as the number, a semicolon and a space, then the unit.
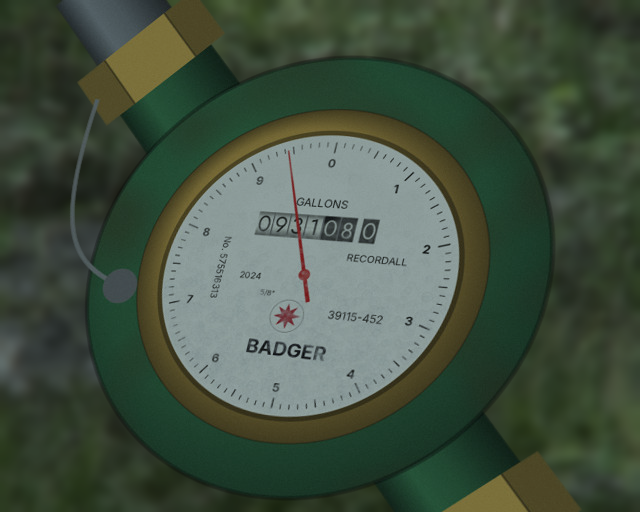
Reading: 931079.4; gal
